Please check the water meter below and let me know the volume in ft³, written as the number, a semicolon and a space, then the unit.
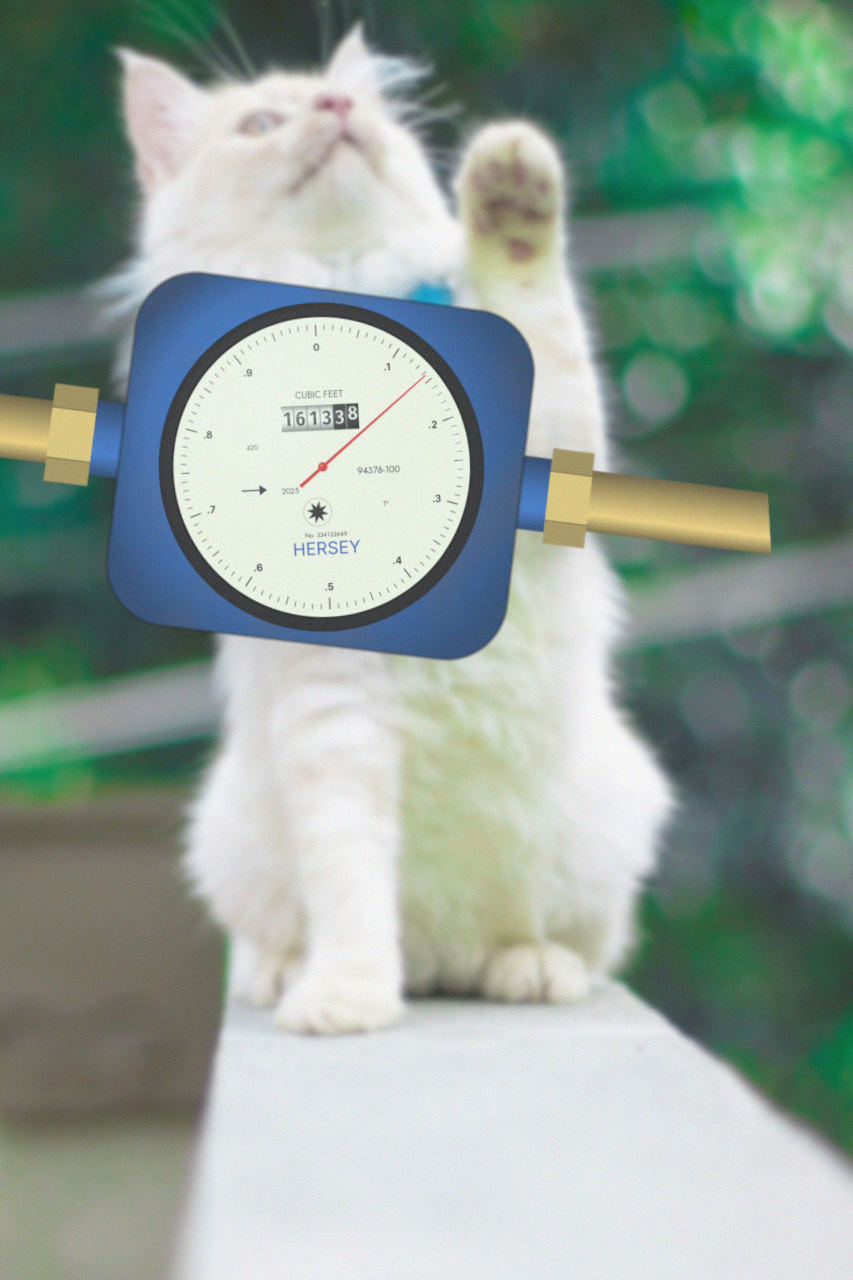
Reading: 161338.14; ft³
